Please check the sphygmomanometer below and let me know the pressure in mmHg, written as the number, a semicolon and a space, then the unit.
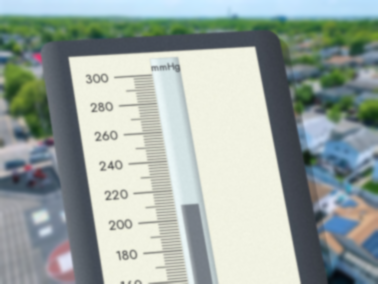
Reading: 210; mmHg
